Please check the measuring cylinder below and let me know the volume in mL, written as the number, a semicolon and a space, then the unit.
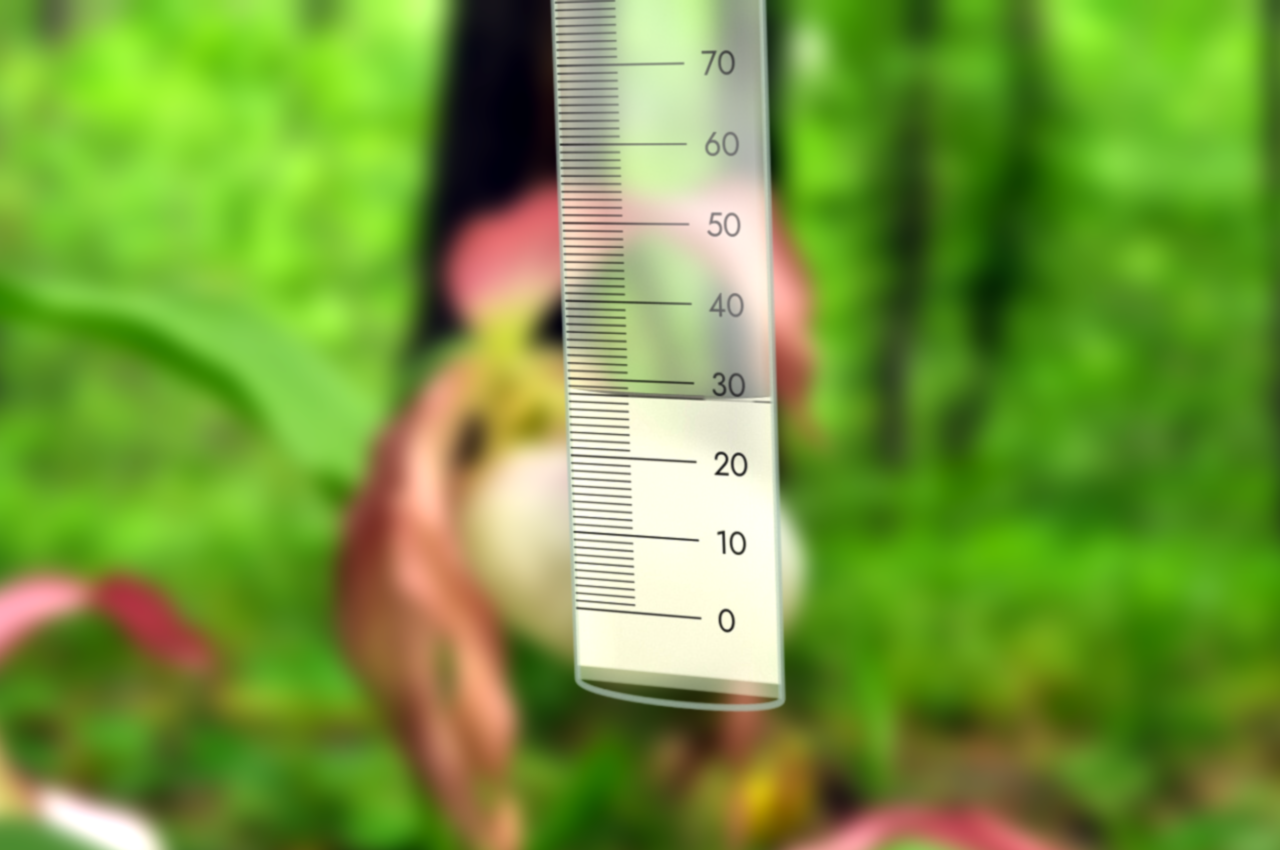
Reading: 28; mL
